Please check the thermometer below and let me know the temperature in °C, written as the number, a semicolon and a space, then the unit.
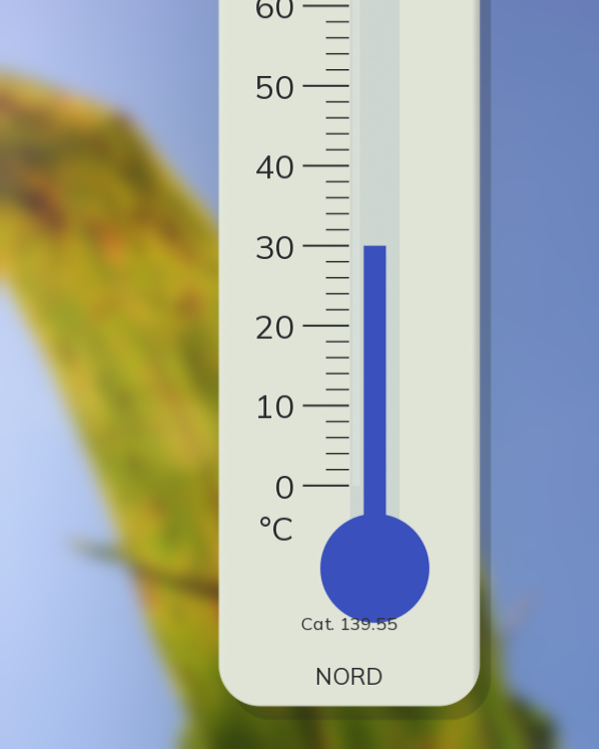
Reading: 30; °C
